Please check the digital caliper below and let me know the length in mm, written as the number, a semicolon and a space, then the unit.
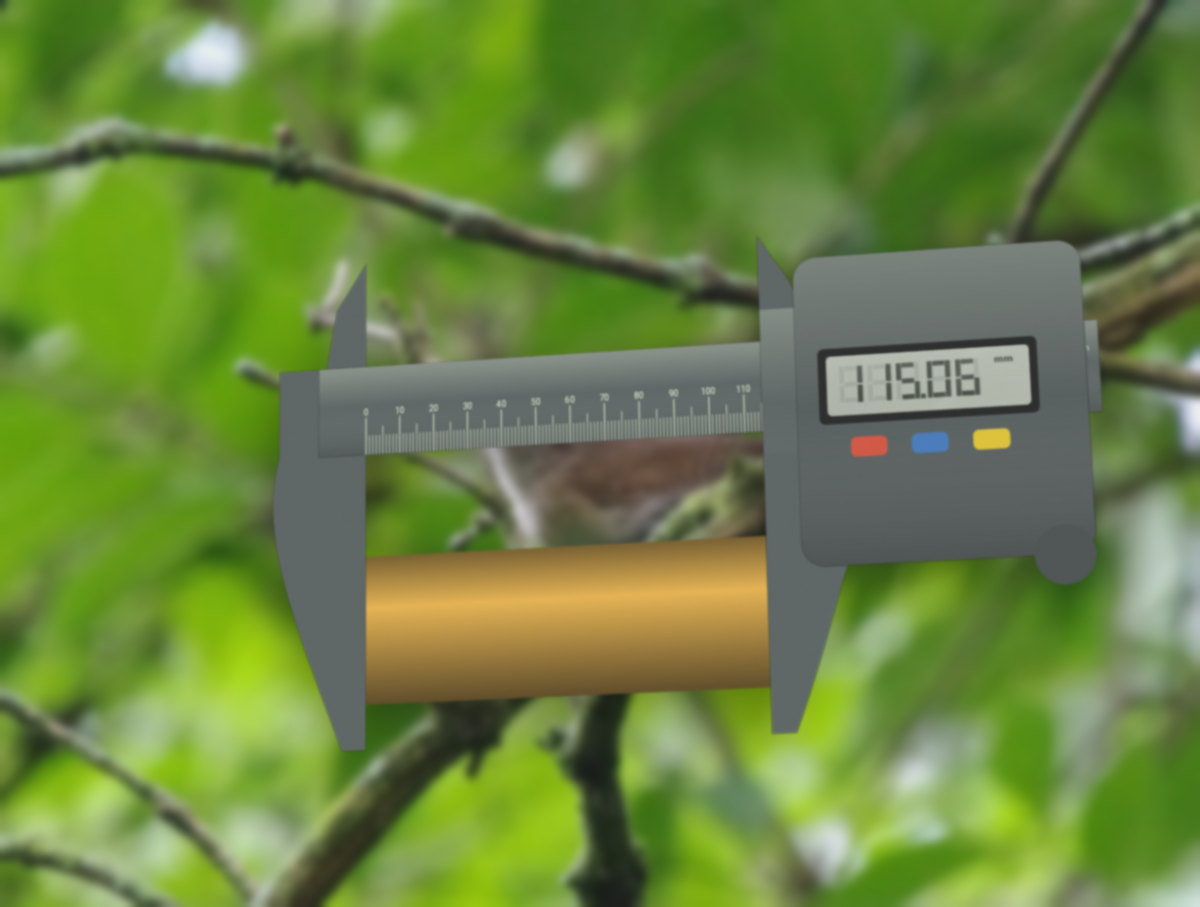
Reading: 115.06; mm
